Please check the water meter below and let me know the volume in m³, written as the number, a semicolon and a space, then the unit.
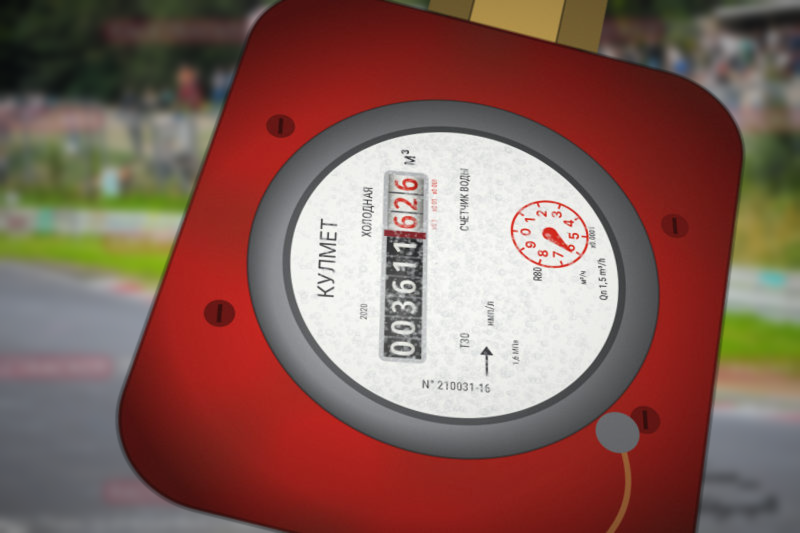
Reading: 3611.6266; m³
